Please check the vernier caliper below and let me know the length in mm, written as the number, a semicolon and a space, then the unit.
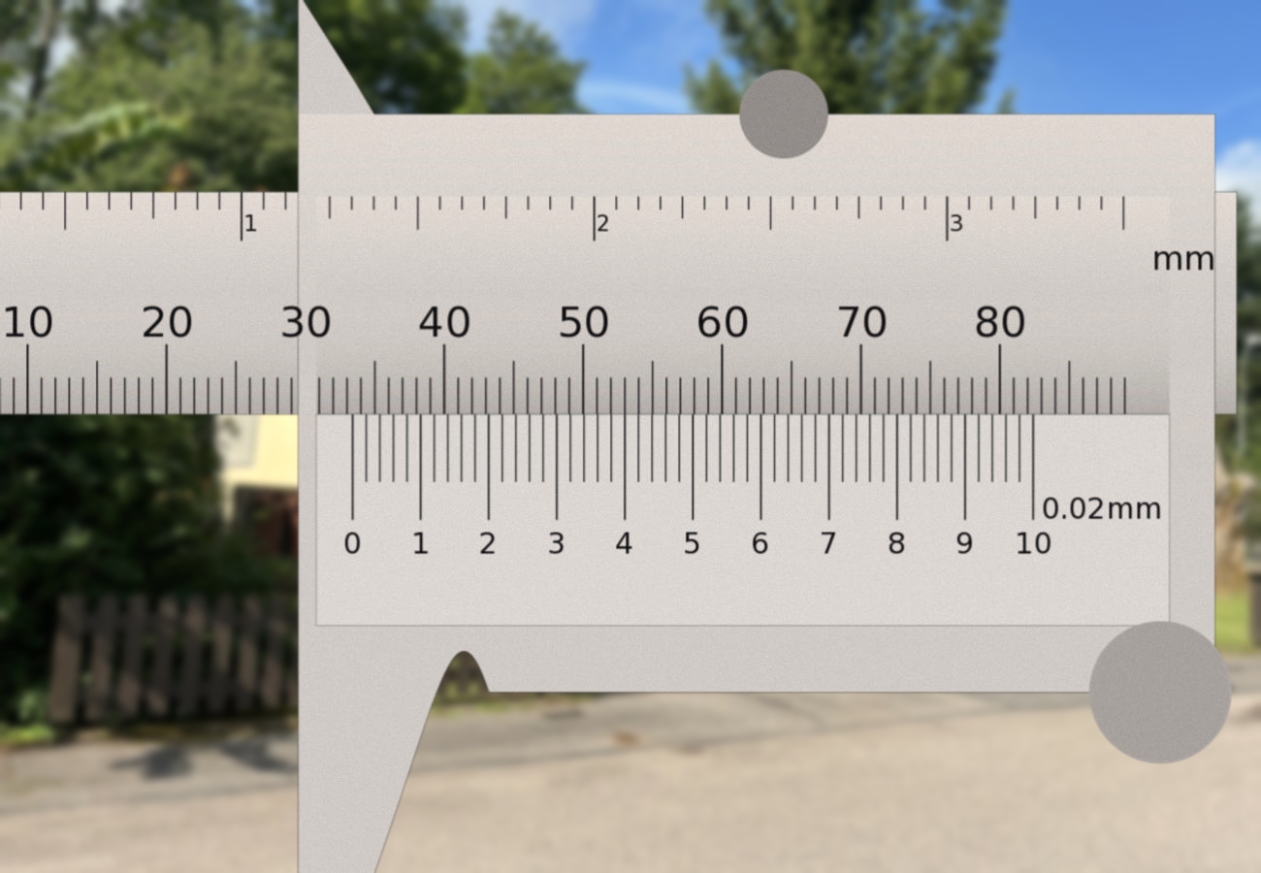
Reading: 33.4; mm
